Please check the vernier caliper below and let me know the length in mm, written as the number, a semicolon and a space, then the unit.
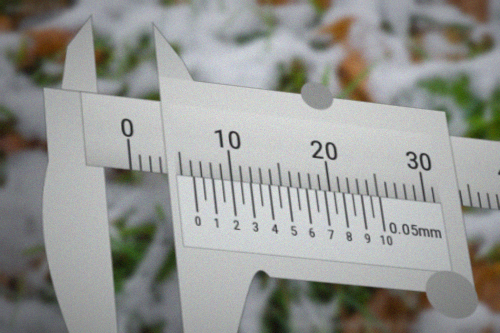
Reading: 6.2; mm
